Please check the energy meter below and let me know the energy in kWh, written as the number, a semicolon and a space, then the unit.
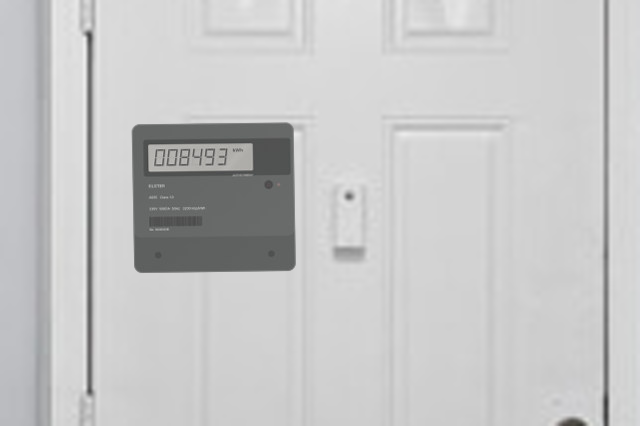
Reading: 8493; kWh
